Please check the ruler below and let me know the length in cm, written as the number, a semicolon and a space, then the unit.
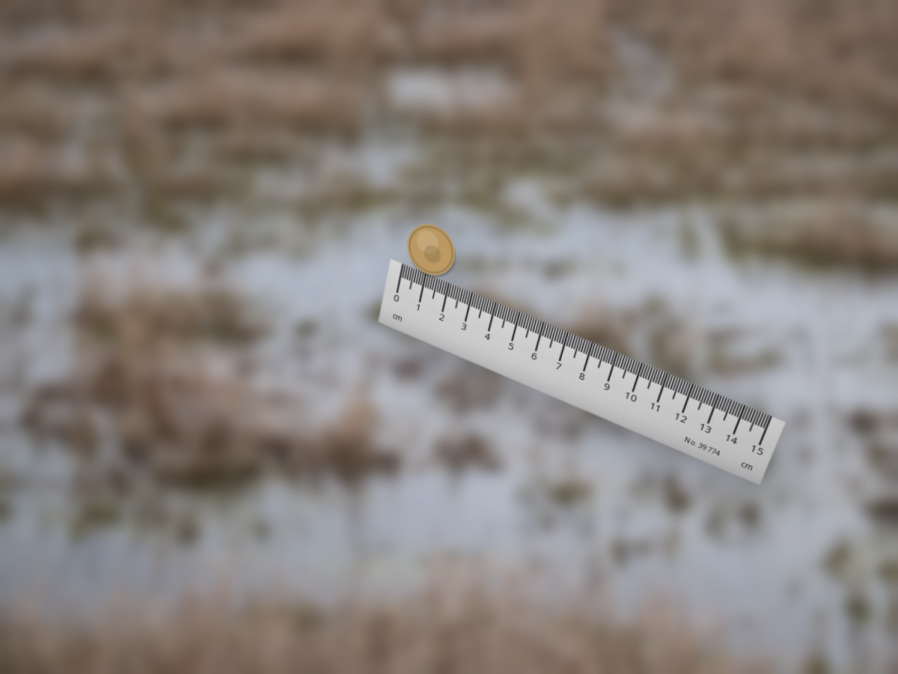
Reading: 2; cm
